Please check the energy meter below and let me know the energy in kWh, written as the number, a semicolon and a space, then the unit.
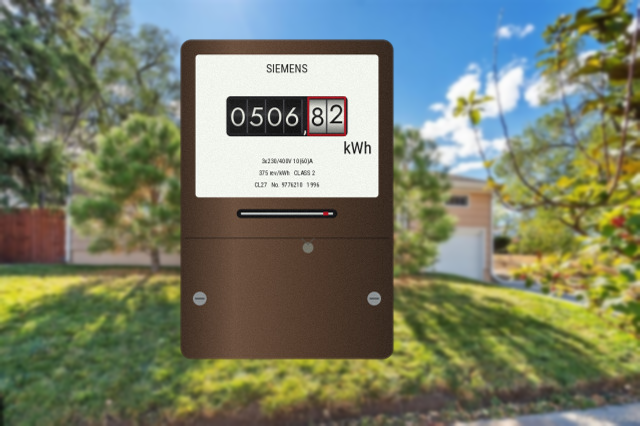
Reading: 506.82; kWh
